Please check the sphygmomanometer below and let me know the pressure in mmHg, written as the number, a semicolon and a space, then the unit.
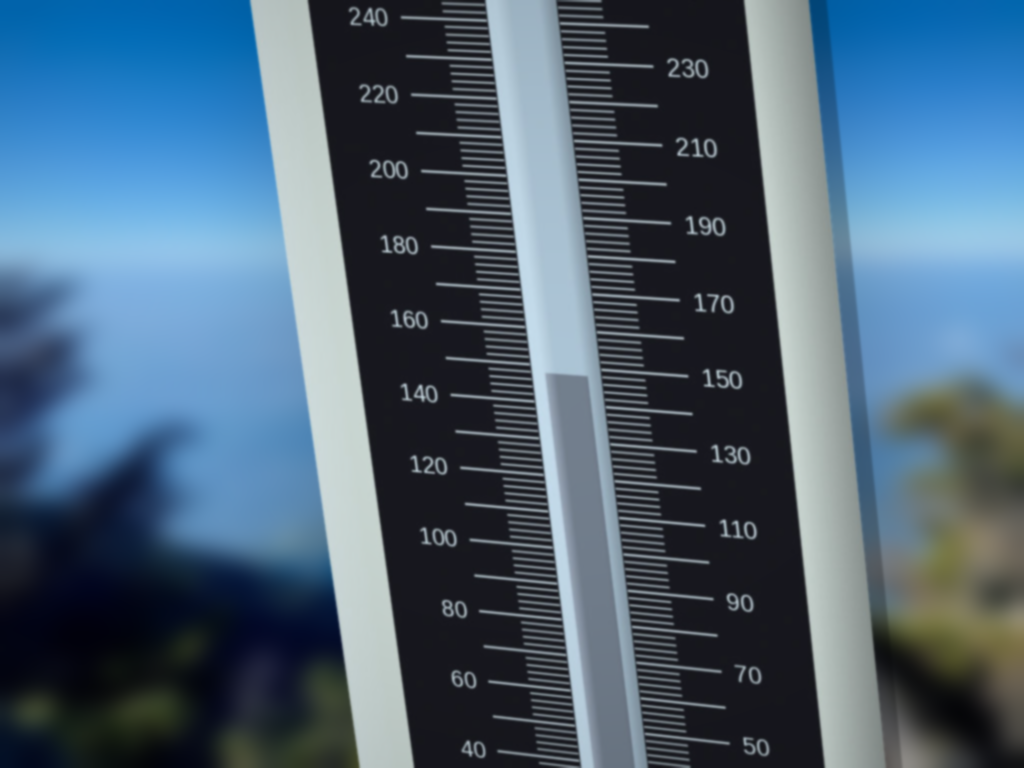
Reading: 148; mmHg
